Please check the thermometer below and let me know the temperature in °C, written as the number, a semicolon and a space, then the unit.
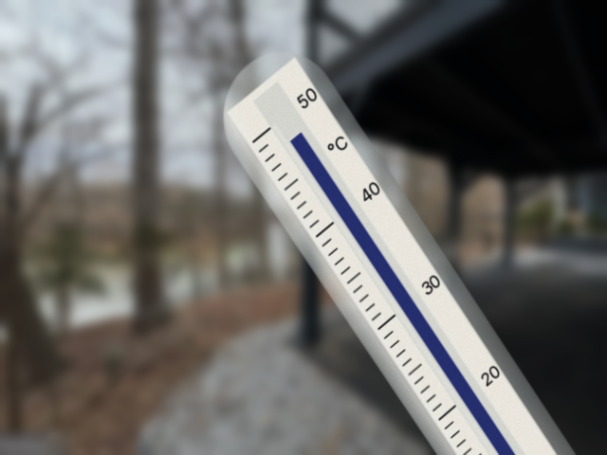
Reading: 48; °C
